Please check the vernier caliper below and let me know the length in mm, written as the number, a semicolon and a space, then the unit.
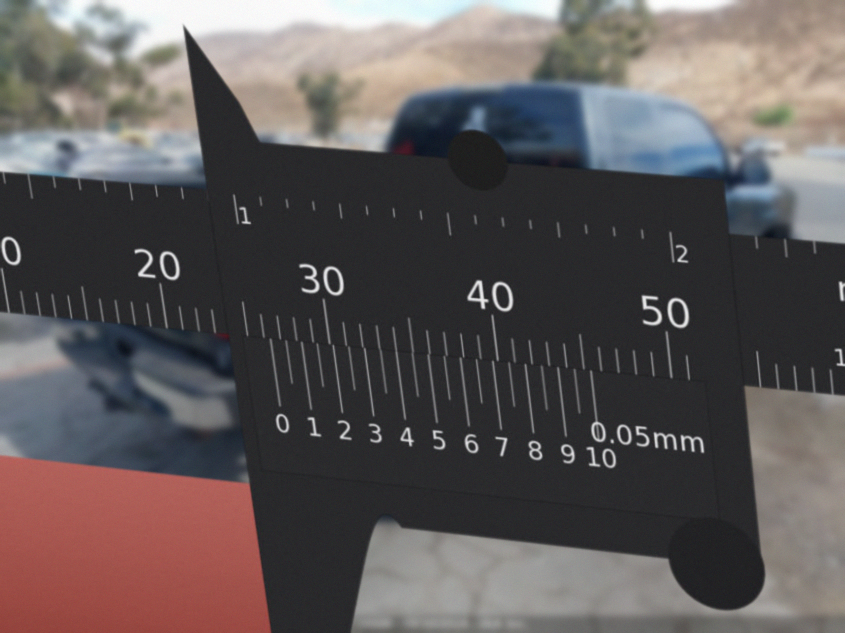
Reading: 26.4; mm
